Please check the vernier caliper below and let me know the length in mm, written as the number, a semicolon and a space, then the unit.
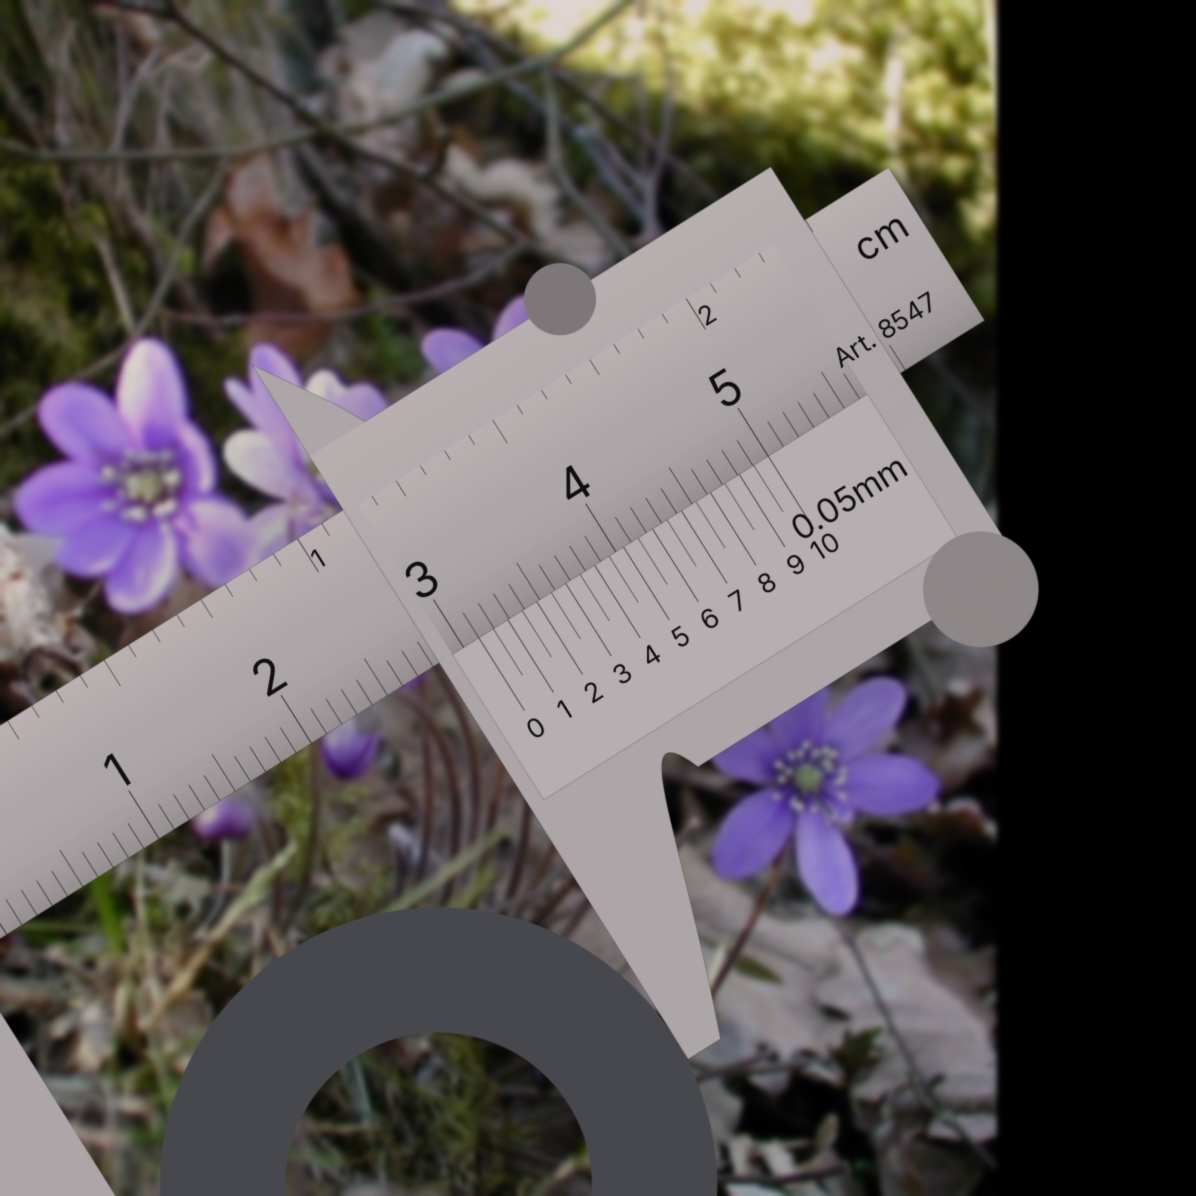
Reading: 31.0; mm
